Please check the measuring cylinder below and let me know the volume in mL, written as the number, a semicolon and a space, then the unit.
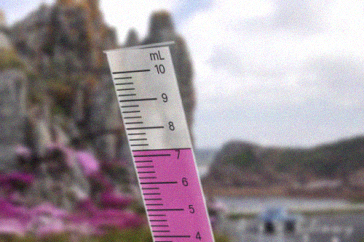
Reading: 7.2; mL
